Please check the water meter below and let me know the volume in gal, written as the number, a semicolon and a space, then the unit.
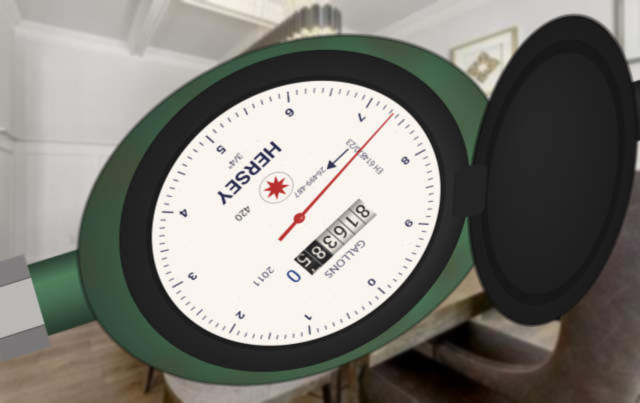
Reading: 8163847.3; gal
